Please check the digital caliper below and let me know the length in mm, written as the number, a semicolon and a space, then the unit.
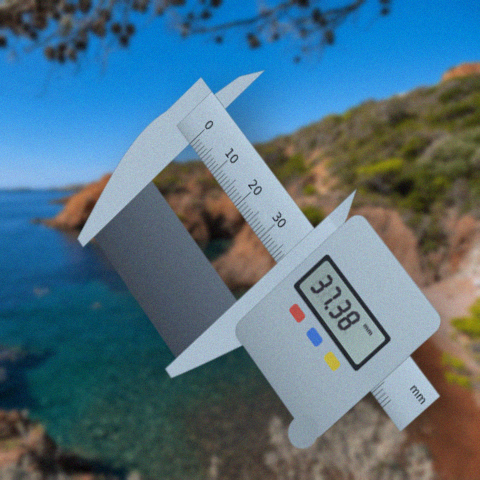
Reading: 37.38; mm
